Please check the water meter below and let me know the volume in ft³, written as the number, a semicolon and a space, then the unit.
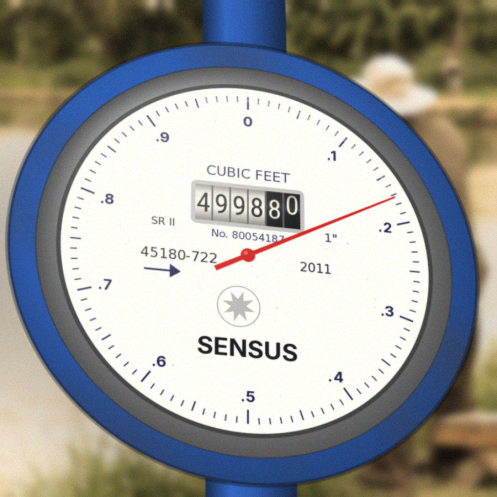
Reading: 499880.17; ft³
